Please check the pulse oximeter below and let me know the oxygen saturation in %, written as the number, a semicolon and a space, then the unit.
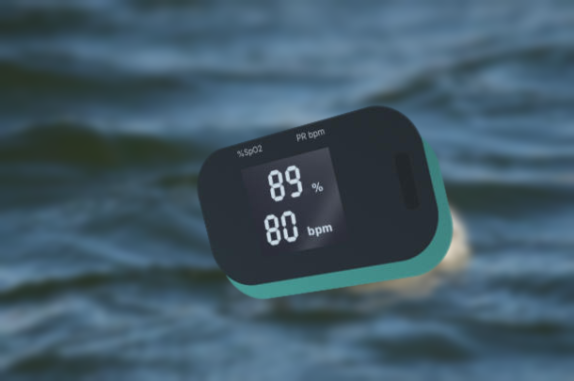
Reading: 89; %
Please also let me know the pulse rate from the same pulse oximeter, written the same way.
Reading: 80; bpm
